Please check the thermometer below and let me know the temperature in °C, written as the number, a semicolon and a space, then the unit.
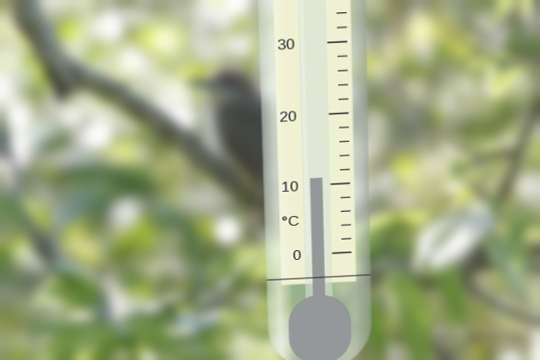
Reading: 11; °C
